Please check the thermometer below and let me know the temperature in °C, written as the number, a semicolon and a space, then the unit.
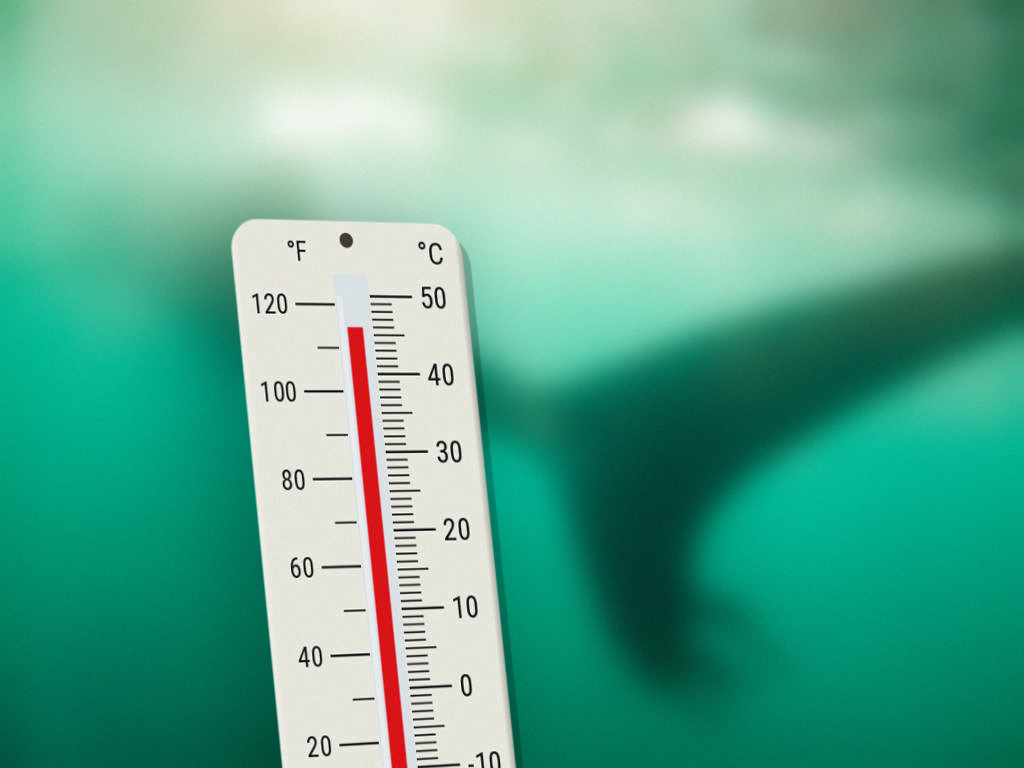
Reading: 46; °C
